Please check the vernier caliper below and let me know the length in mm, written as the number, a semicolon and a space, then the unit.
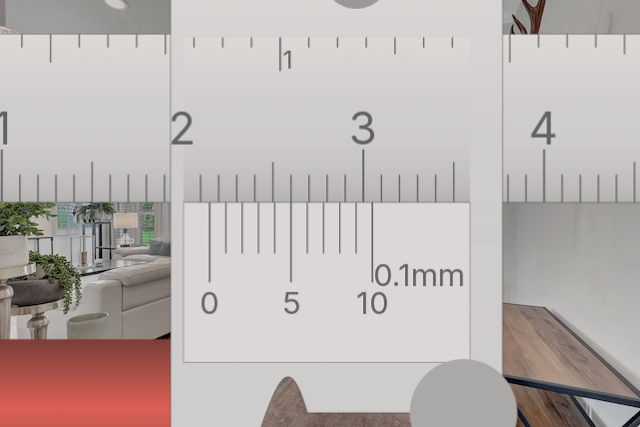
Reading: 21.5; mm
